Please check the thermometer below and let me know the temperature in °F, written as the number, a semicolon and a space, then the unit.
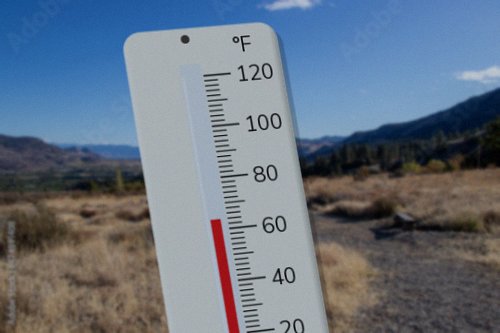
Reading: 64; °F
